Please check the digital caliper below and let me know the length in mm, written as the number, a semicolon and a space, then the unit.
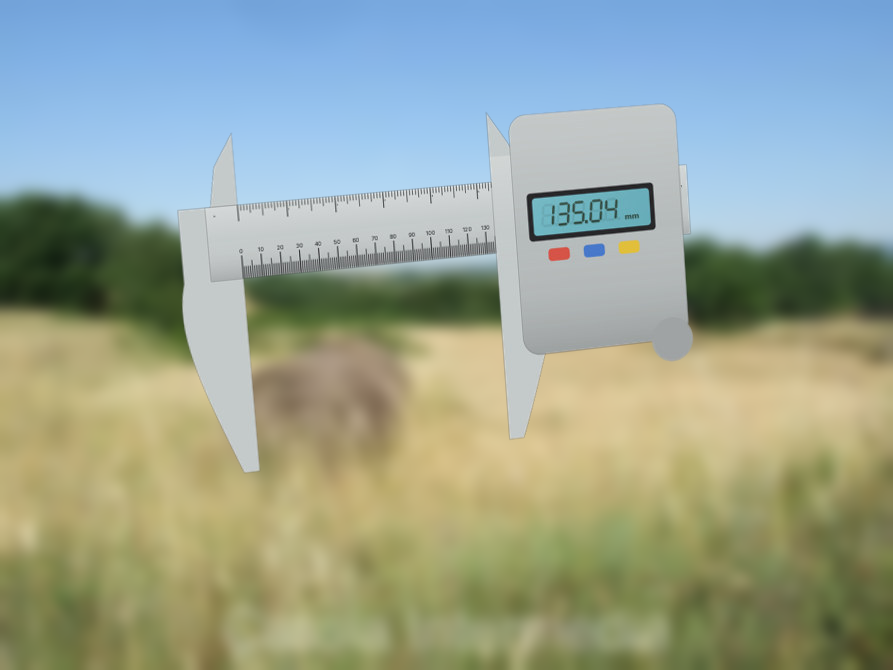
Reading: 135.04; mm
